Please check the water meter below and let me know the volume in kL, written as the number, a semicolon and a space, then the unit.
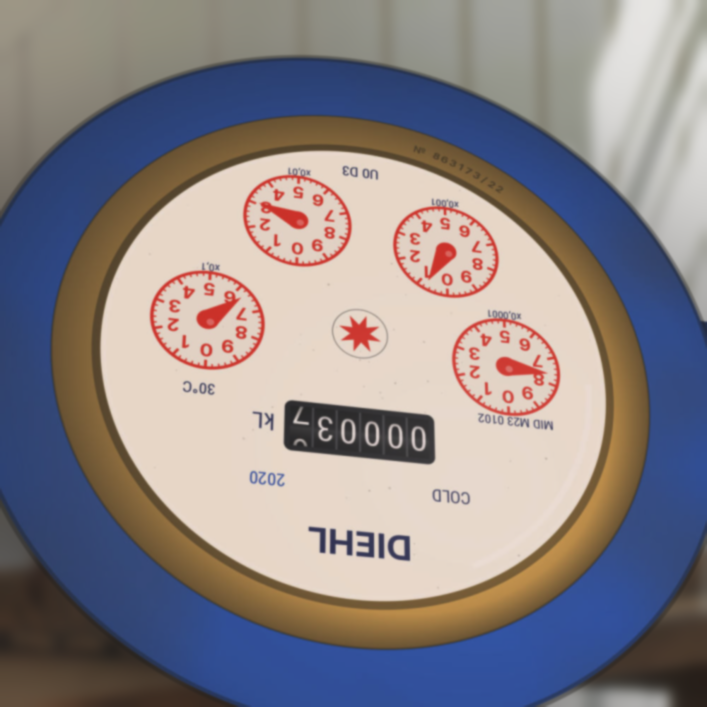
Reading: 36.6307; kL
